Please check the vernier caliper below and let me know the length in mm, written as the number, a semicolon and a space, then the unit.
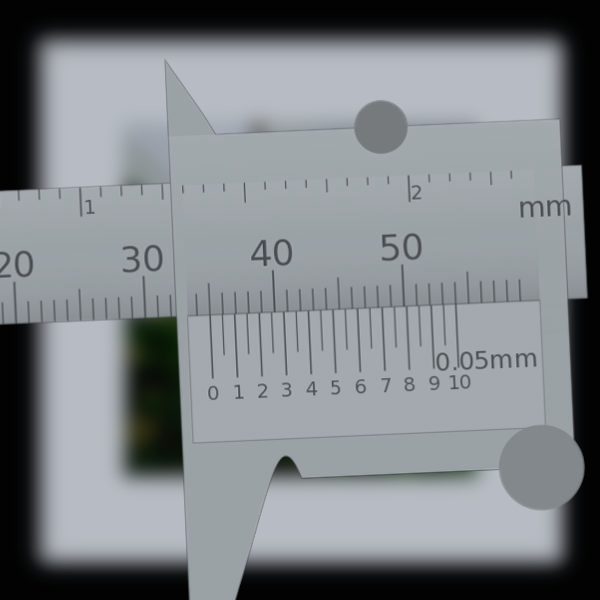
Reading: 35.0; mm
